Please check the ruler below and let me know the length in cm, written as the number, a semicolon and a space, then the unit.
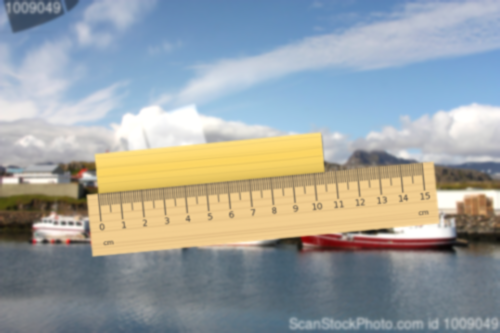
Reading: 10.5; cm
